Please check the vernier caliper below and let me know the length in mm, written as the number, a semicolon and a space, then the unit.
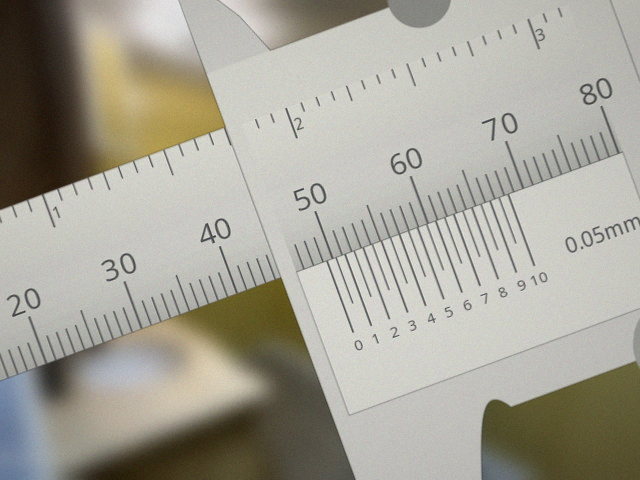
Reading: 49.4; mm
